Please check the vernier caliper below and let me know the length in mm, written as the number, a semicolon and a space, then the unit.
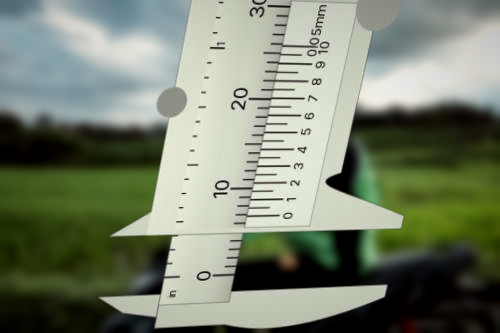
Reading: 6.8; mm
